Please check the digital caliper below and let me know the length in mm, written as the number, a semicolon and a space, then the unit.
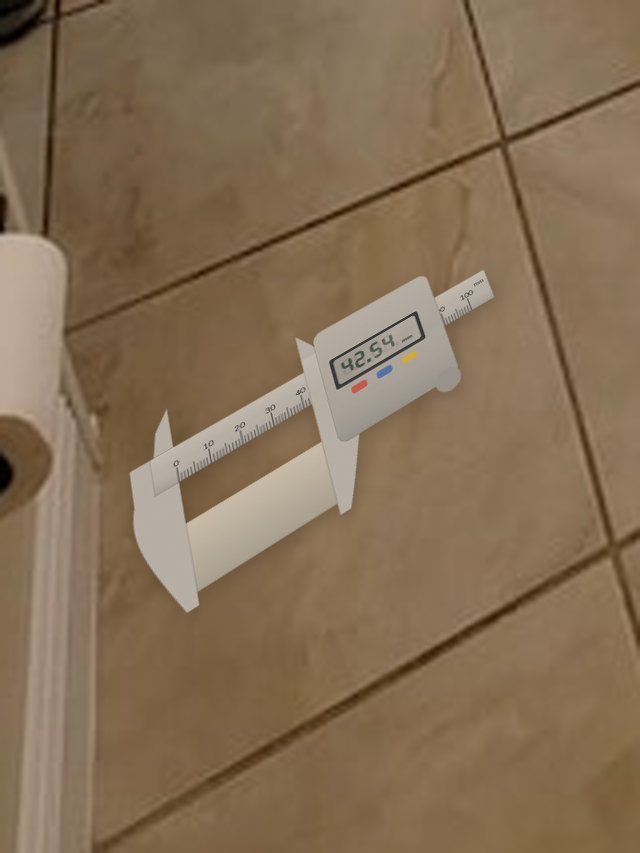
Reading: 42.54; mm
